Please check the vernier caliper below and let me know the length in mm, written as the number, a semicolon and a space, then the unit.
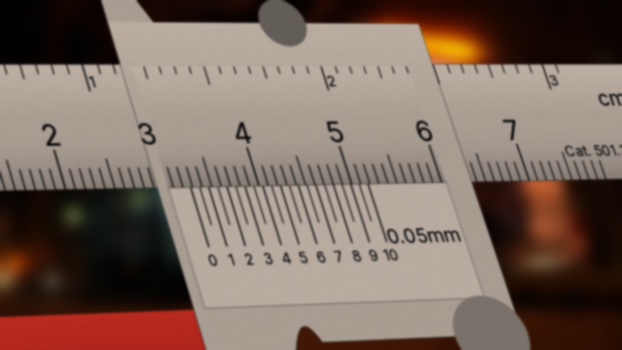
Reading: 32.8; mm
